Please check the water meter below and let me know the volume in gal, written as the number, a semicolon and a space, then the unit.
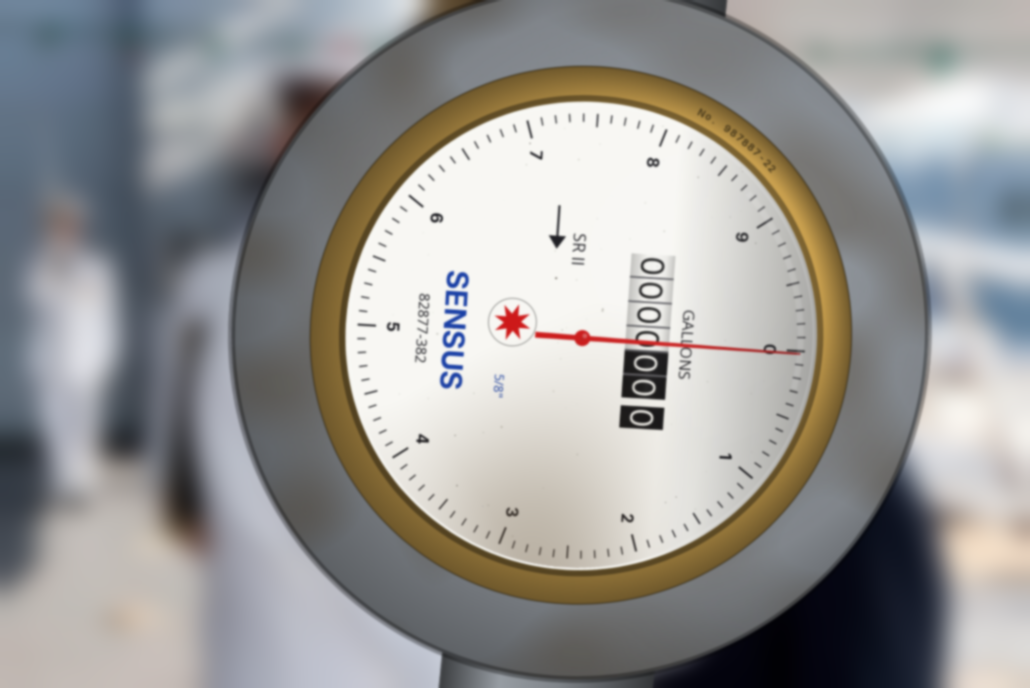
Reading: 0.0; gal
